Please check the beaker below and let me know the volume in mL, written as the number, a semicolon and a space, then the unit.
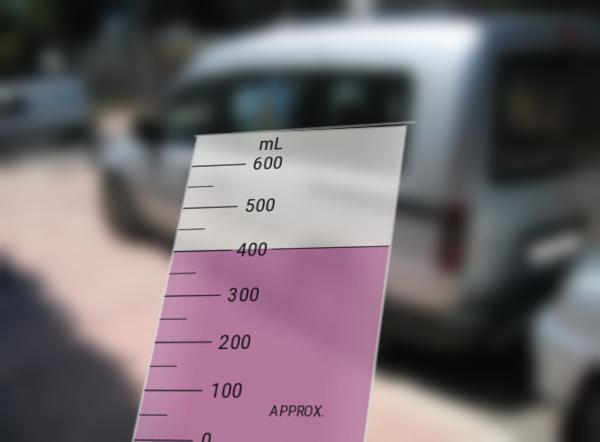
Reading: 400; mL
